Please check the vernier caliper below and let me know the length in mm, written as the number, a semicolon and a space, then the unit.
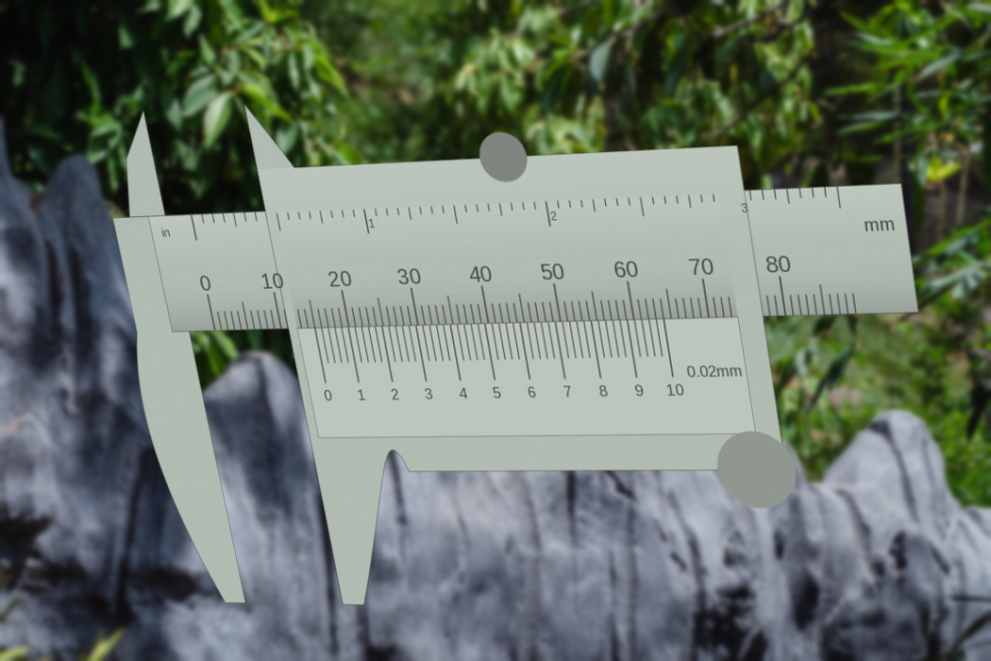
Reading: 15.0; mm
